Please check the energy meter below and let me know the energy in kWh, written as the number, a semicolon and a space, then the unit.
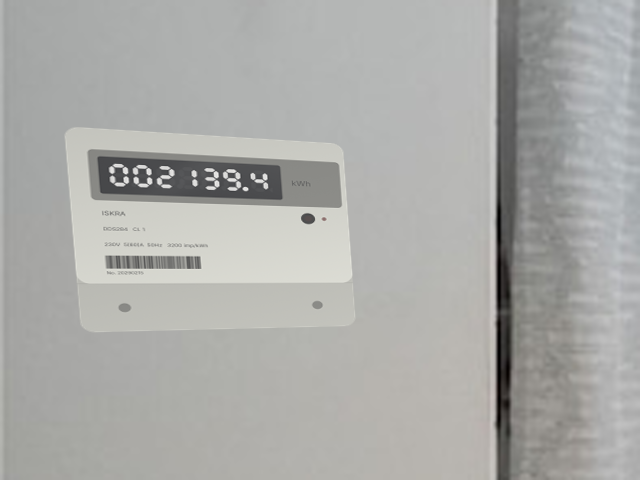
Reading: 2139.4; kWh
